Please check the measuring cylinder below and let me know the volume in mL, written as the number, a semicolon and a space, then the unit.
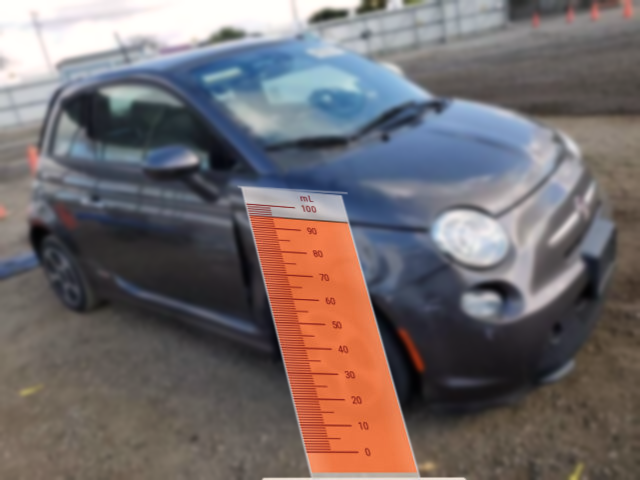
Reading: 95; mL
